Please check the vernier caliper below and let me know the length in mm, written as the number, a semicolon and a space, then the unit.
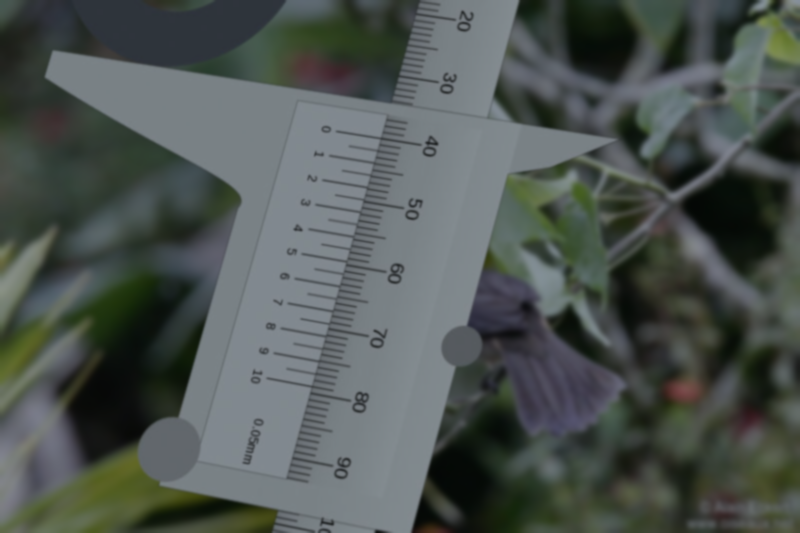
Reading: 40.0; mm
